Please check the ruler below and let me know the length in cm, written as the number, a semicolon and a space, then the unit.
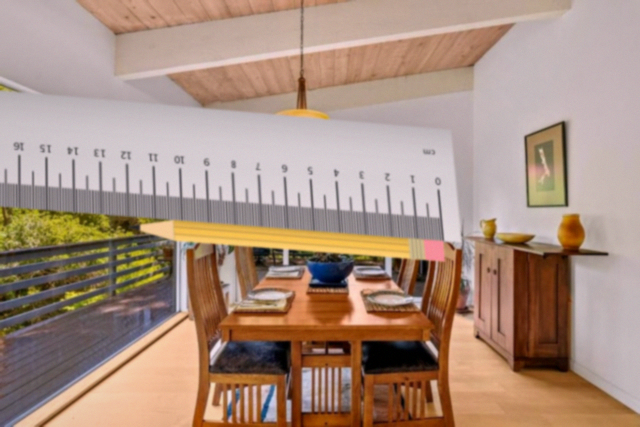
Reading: 12; cm
